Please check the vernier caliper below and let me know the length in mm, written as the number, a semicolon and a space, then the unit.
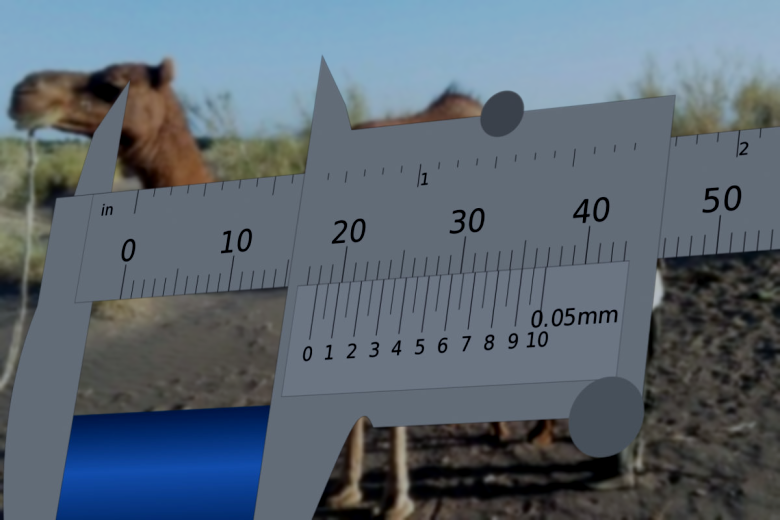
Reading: 17.9; mm
